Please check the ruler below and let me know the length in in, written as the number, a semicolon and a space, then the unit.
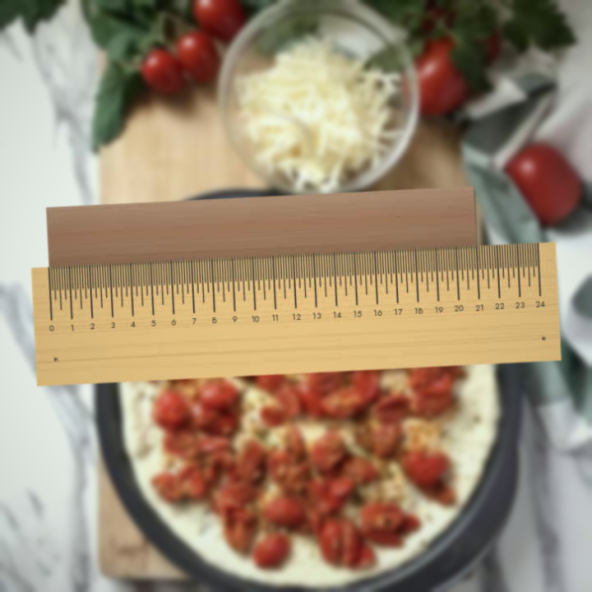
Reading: 21; in
